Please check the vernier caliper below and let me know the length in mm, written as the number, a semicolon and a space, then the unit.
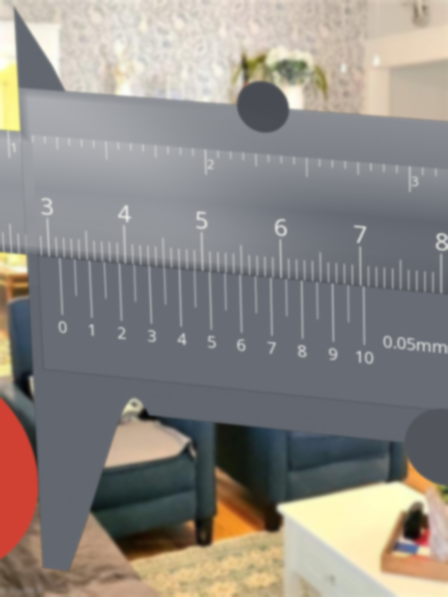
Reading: 31.4; mm
